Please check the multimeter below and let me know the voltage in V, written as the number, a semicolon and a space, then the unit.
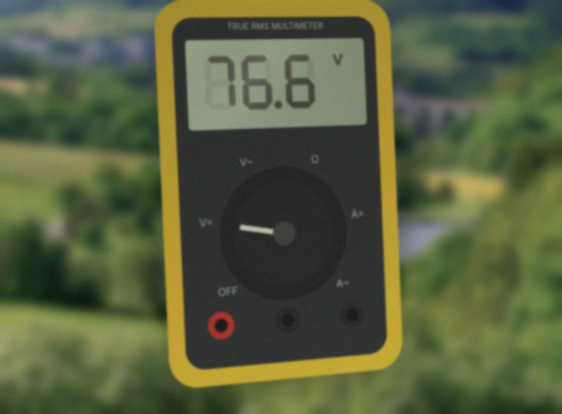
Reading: 76.6; V
